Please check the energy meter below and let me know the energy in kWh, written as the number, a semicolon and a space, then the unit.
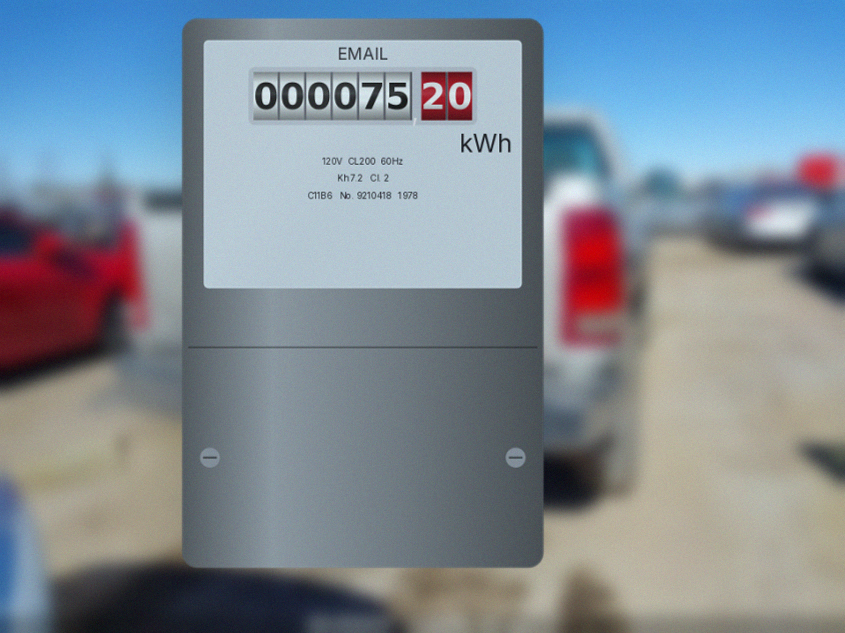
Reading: 75.20; kWh
